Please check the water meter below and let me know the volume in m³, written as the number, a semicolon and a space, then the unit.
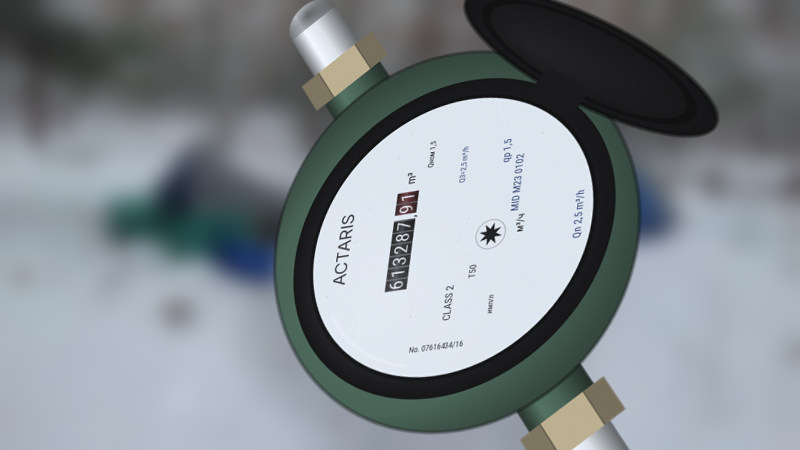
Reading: 613287.91; m³
